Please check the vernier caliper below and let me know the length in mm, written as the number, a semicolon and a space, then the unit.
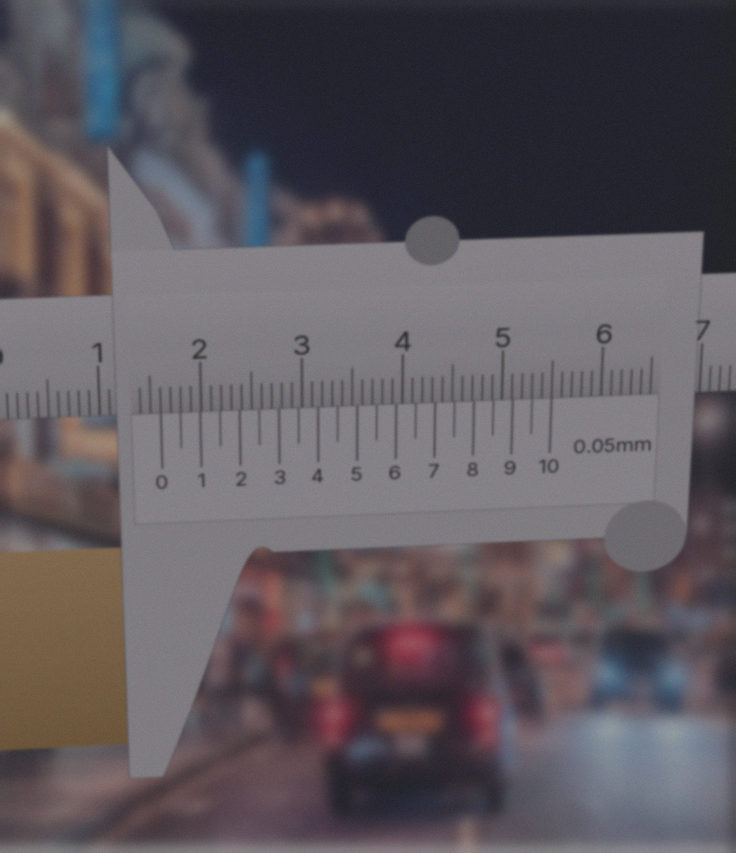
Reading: 16.0; mm
